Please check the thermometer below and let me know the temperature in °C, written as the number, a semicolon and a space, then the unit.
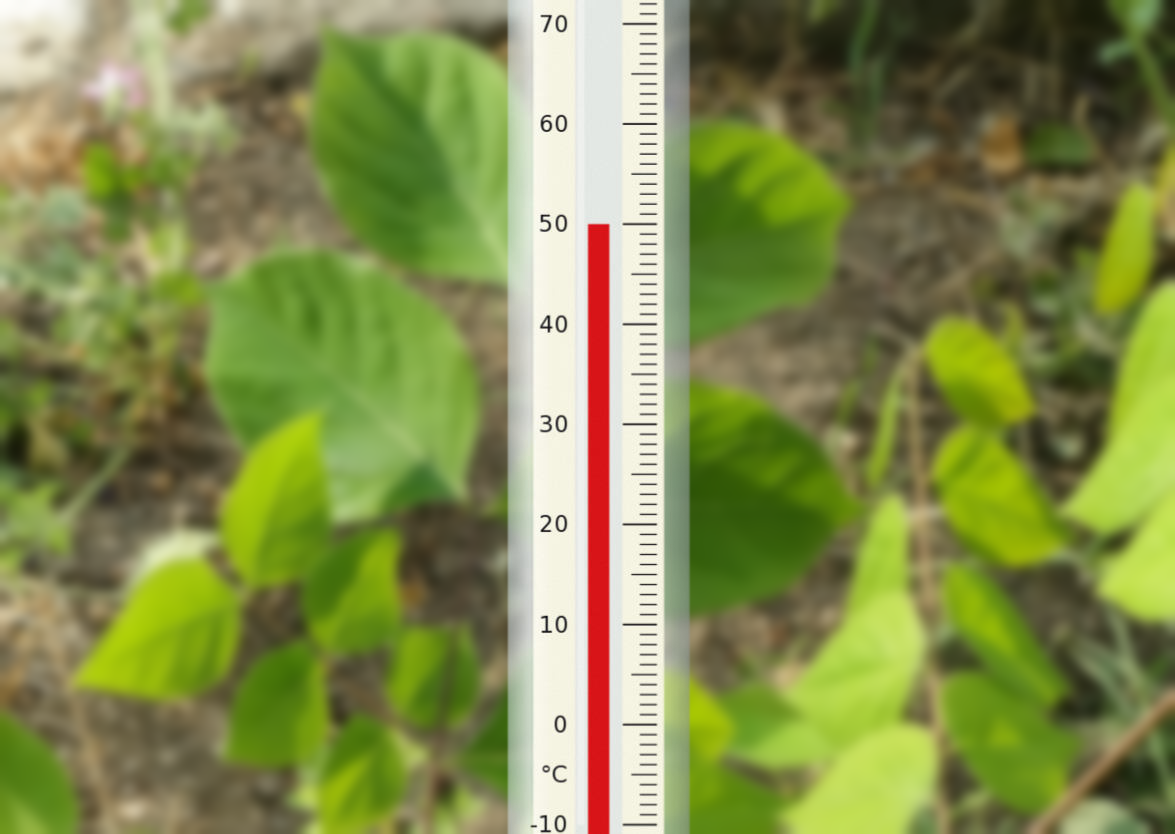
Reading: 50; °C
